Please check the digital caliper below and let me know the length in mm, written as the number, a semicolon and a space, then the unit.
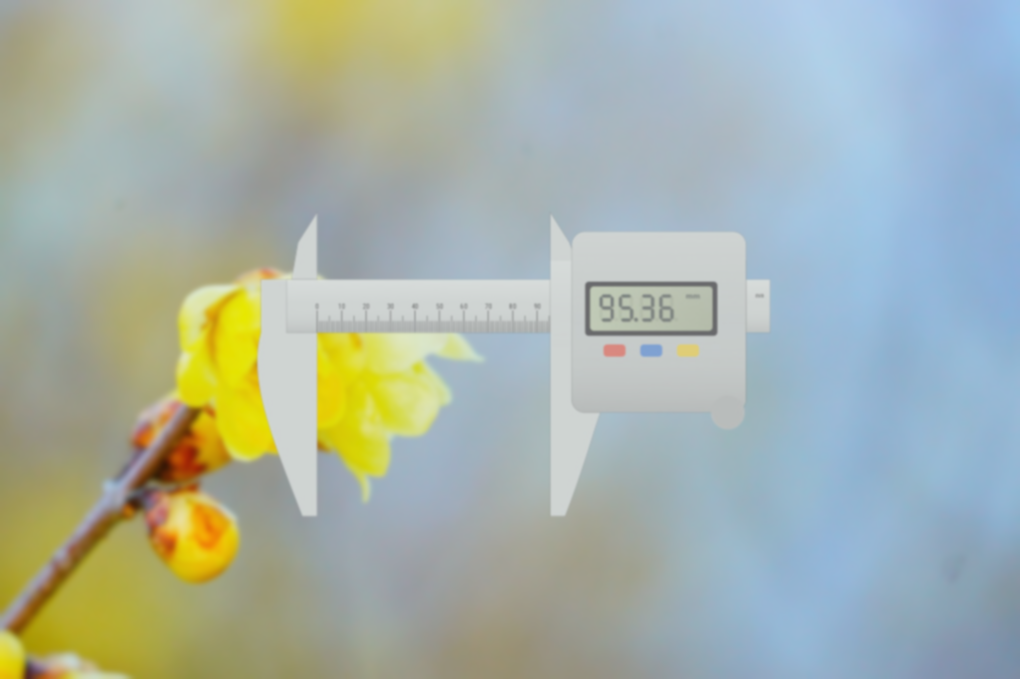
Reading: 95.36; mm
